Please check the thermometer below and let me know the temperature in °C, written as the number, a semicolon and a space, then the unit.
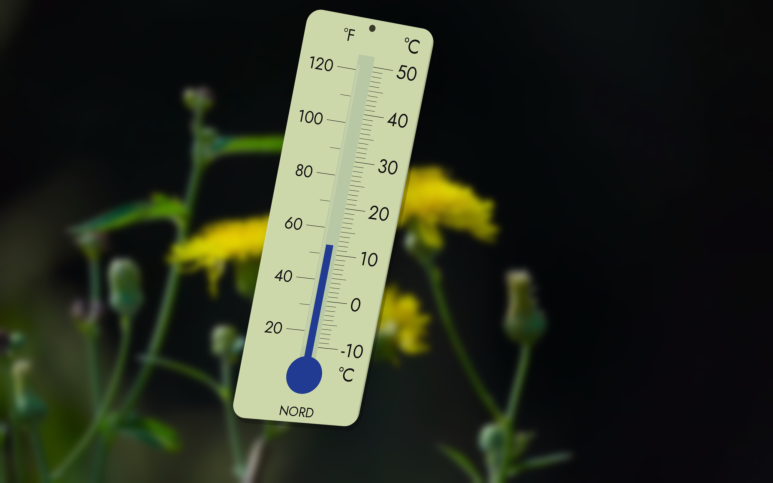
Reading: 12; °C
